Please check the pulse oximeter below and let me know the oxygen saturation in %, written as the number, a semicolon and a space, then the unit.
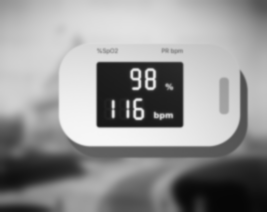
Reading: 98; %
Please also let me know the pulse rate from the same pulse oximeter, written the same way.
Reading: 116; bpm
